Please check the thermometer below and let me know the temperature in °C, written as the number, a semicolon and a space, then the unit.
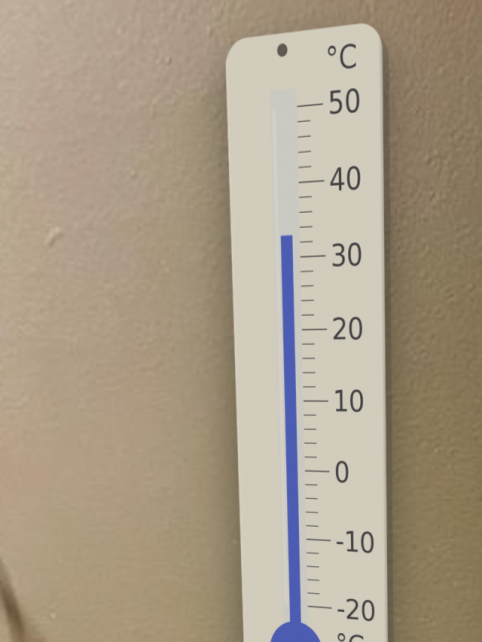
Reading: 33; °C
